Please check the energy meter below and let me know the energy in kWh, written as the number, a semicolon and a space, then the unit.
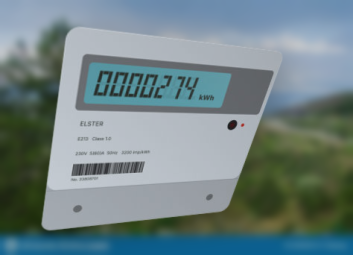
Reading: 274; kWh
